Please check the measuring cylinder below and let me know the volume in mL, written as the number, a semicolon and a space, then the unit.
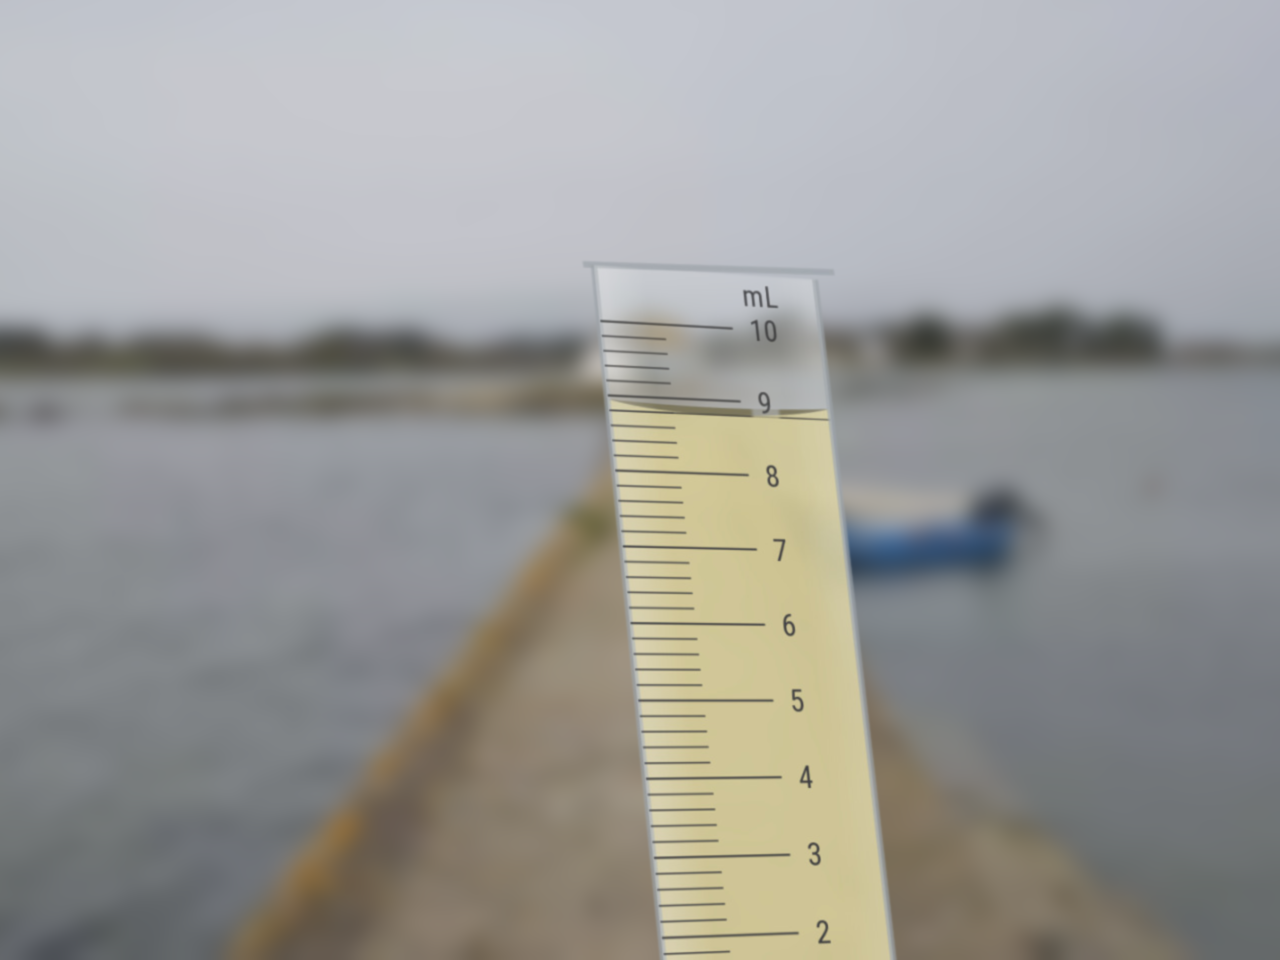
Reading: 8.8; mL
